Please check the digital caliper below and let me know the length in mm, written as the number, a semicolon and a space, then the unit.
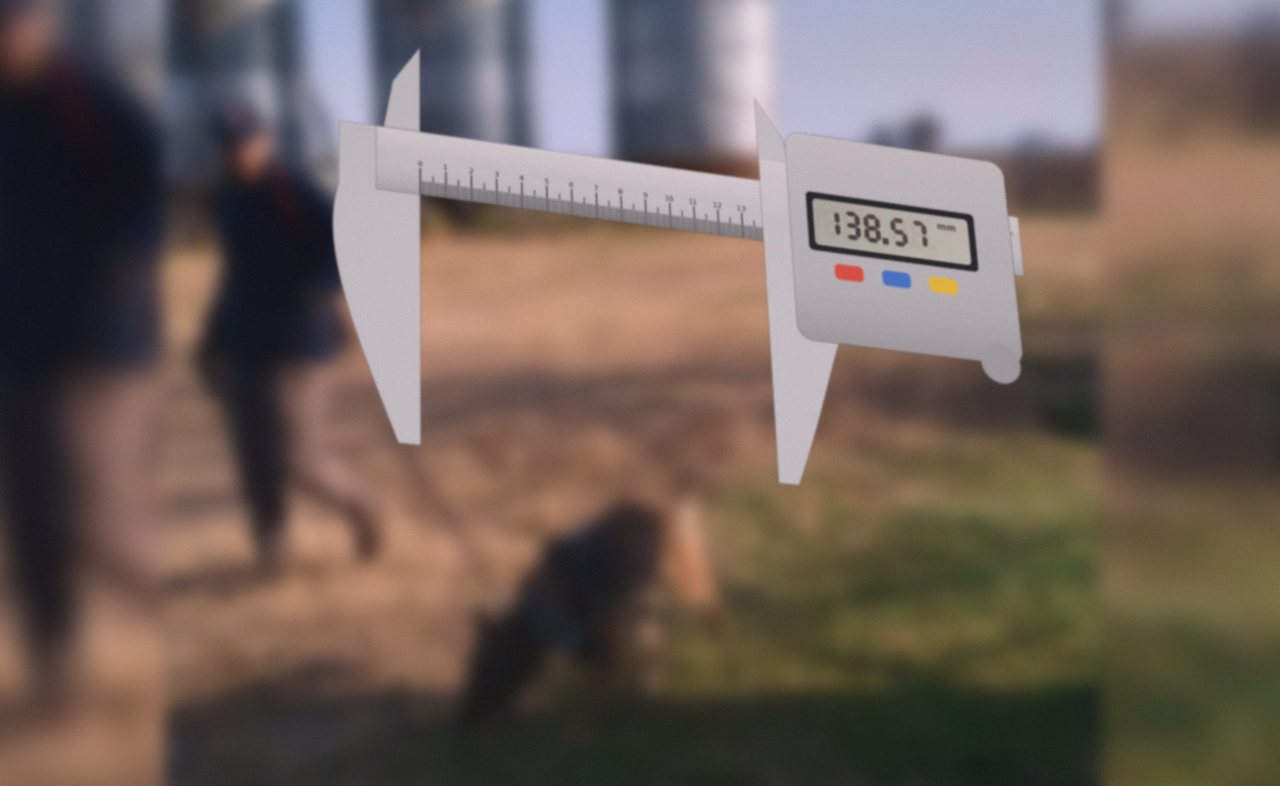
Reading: 138.57; mm
